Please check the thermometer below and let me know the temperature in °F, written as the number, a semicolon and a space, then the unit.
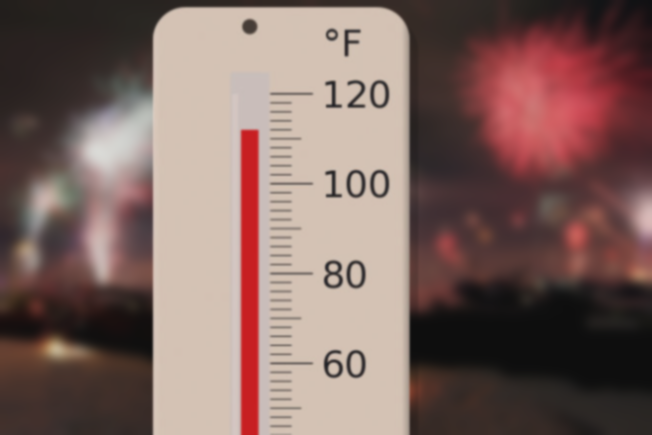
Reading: 112; °F
